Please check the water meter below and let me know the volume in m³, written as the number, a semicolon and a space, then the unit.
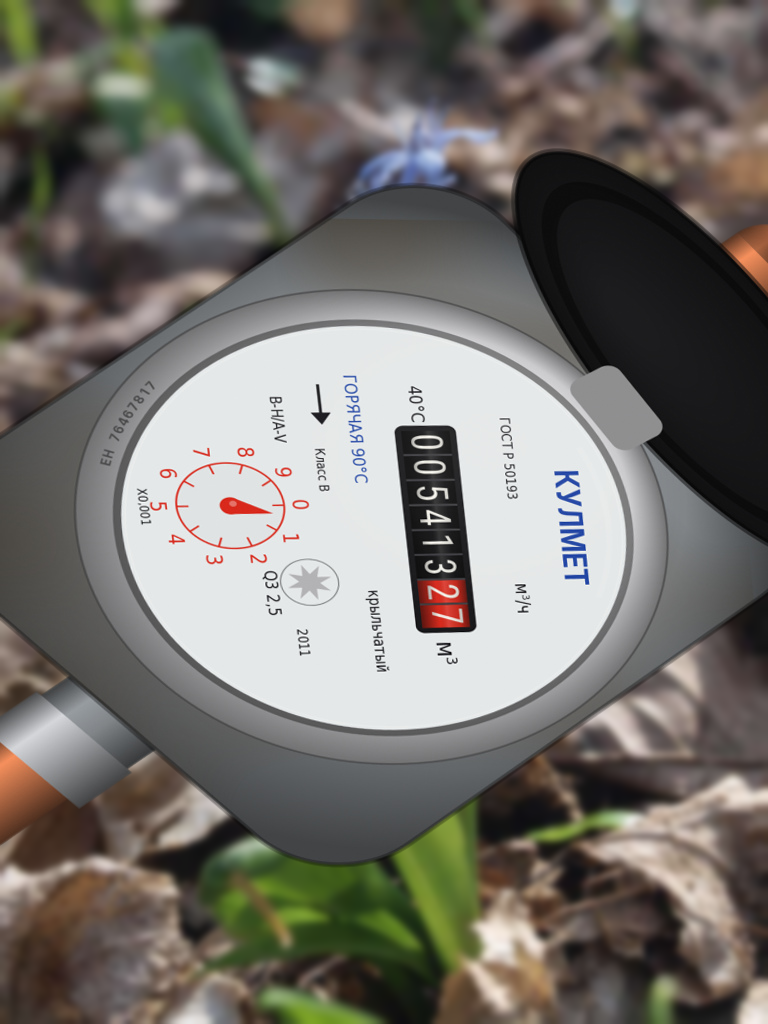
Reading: 5413.270; m³
